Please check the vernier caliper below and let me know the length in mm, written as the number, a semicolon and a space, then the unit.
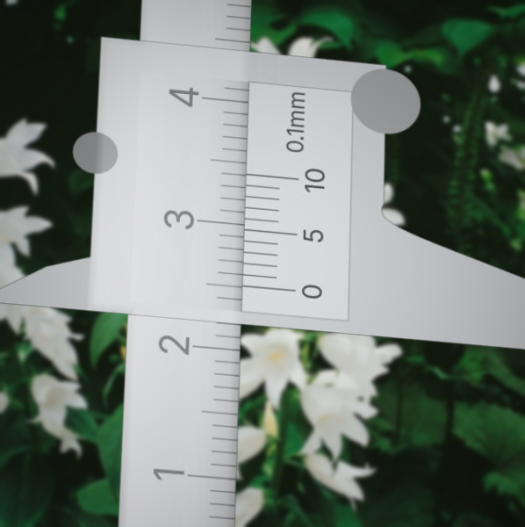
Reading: 25.1; mm
